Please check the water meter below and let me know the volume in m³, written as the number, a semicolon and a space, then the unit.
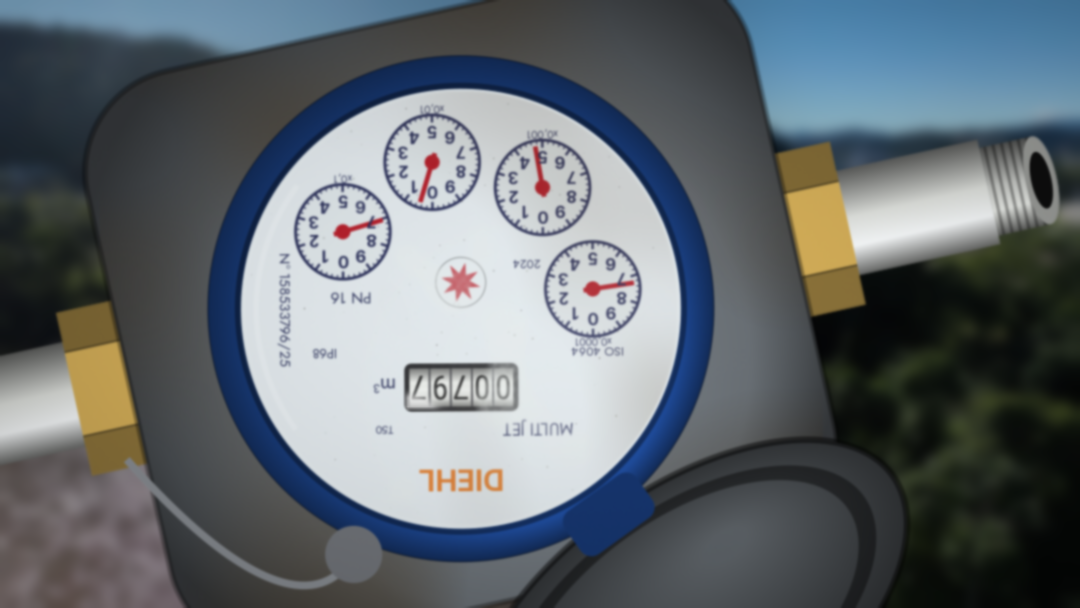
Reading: 797.7047; m³
